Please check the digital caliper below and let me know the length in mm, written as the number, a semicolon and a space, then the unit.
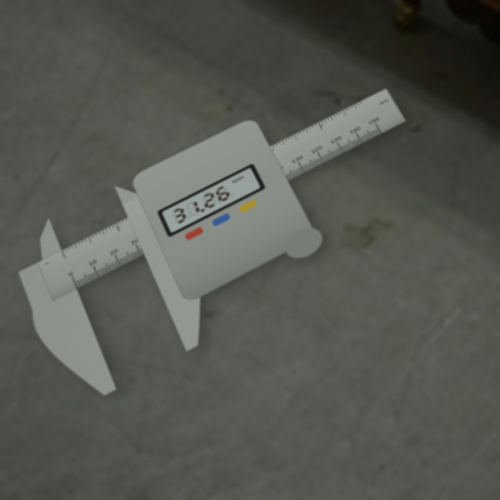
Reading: 31.26; mm
